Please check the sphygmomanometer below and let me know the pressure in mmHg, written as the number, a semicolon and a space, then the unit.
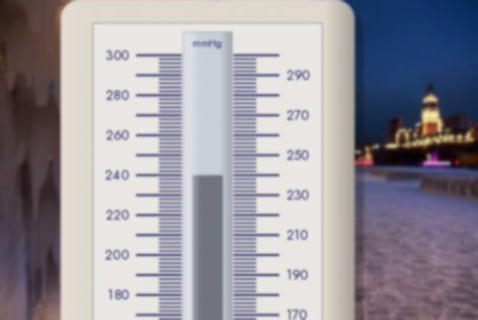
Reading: 240; mmHg
